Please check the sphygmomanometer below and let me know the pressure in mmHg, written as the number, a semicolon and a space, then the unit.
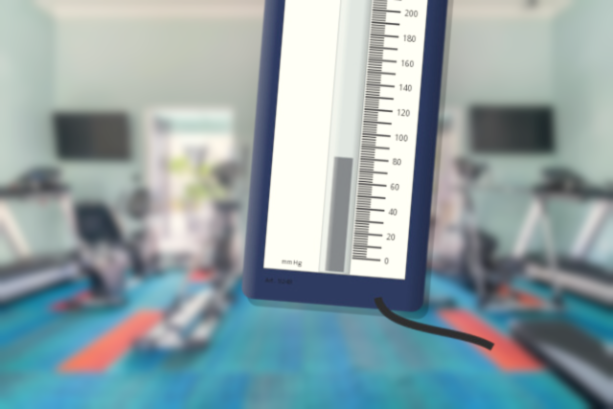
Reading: 80; mmHg
